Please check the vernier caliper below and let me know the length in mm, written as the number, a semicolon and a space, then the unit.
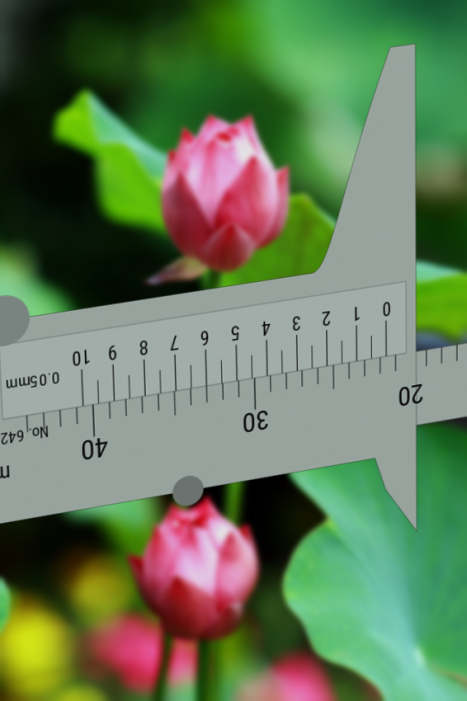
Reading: 21.6; mm
